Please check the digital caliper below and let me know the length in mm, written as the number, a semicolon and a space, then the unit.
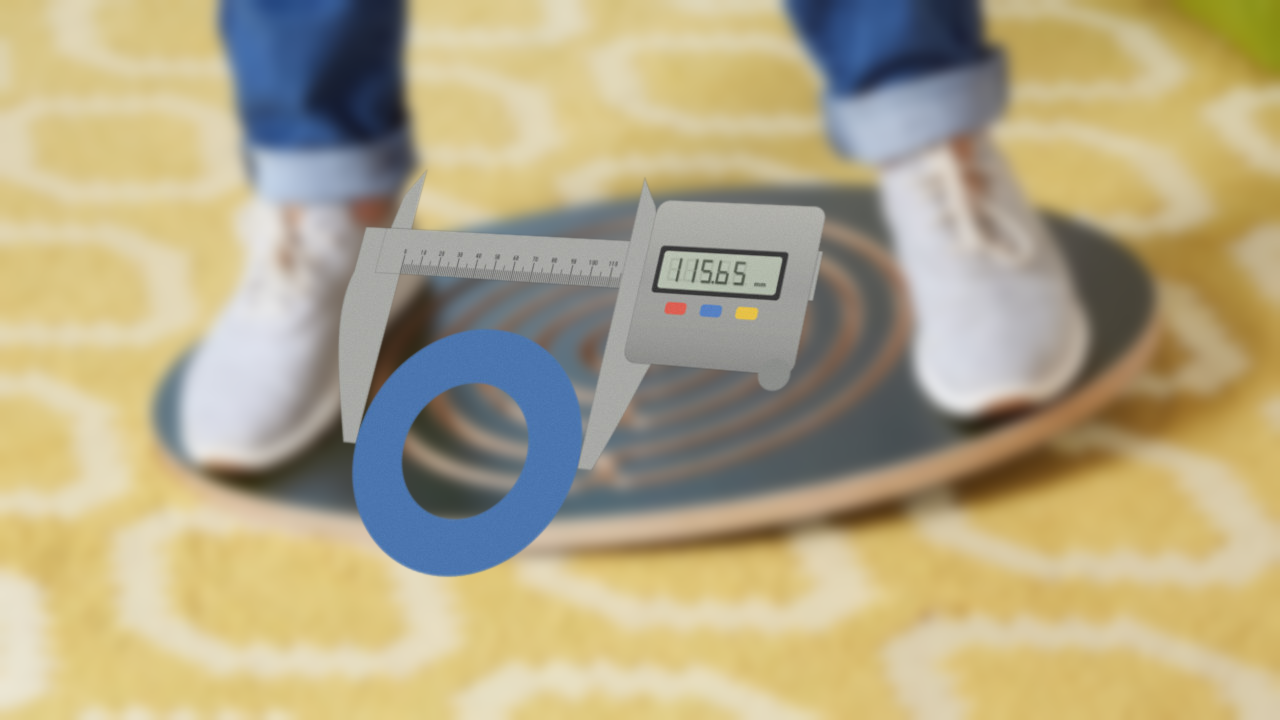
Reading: 115.65; mm
